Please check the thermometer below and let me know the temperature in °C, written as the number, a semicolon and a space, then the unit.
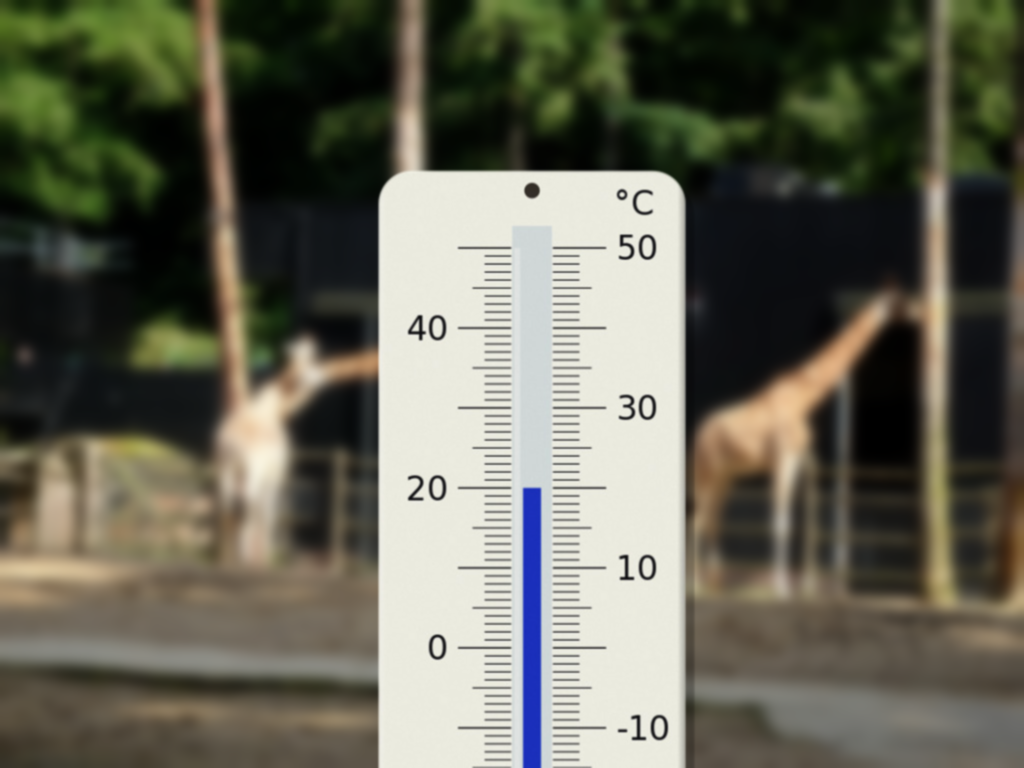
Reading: 20; °C
